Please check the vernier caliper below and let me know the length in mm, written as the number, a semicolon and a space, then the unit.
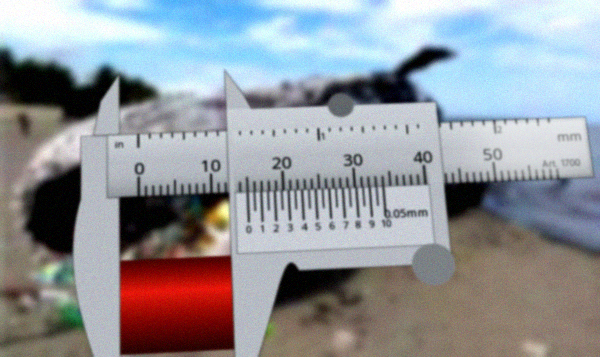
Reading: 15.0; mm
